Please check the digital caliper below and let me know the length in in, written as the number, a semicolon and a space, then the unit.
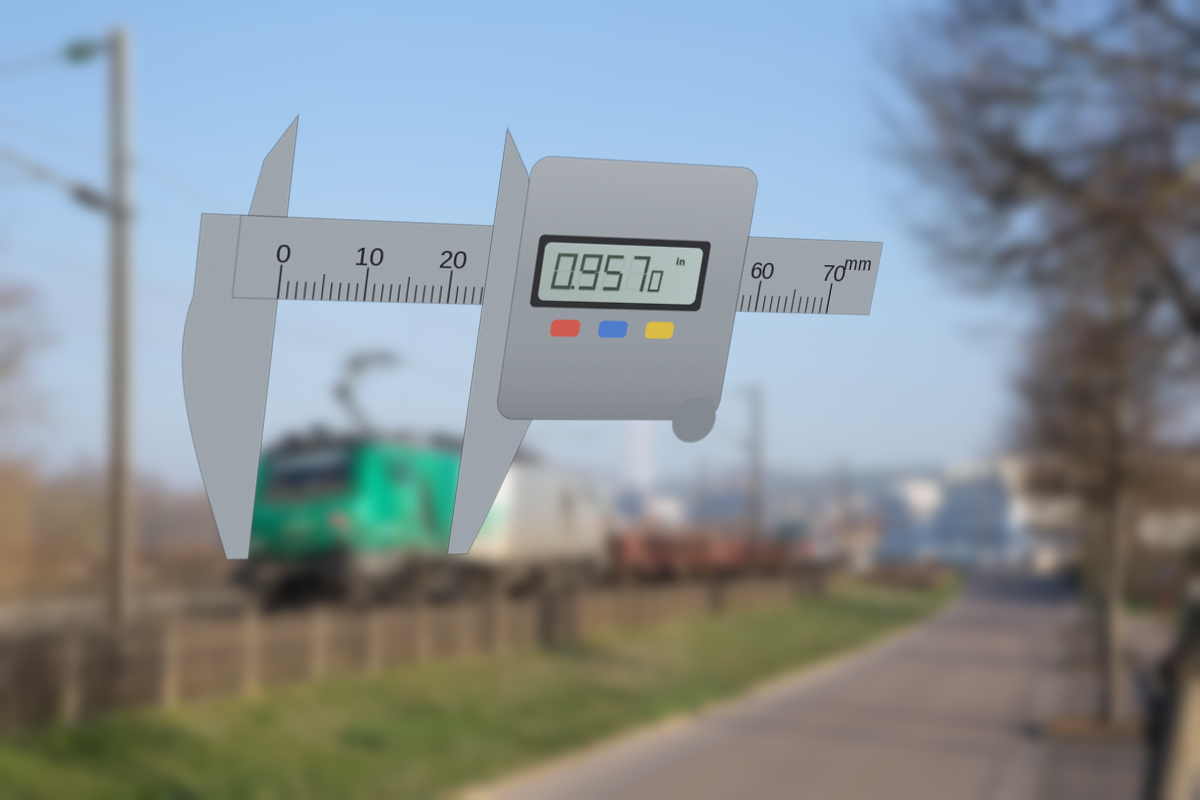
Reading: 0.9570; in
